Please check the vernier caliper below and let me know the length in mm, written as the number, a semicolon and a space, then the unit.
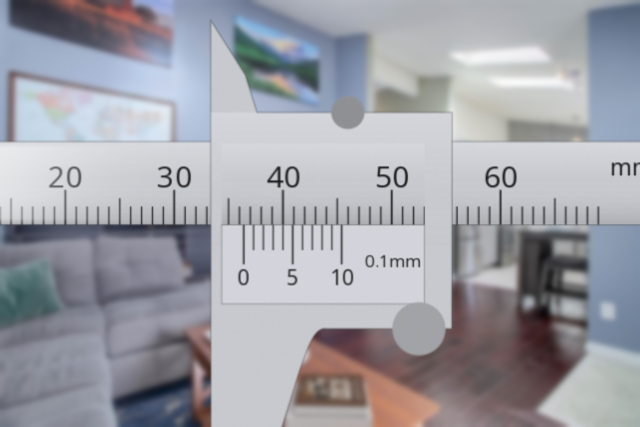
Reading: 36.4; mm
